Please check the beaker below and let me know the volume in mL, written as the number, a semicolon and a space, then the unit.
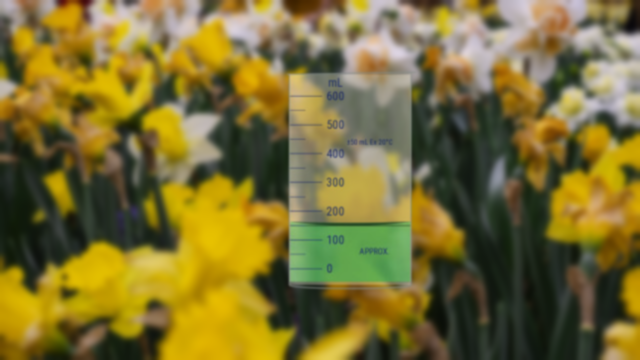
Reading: 150; mL
